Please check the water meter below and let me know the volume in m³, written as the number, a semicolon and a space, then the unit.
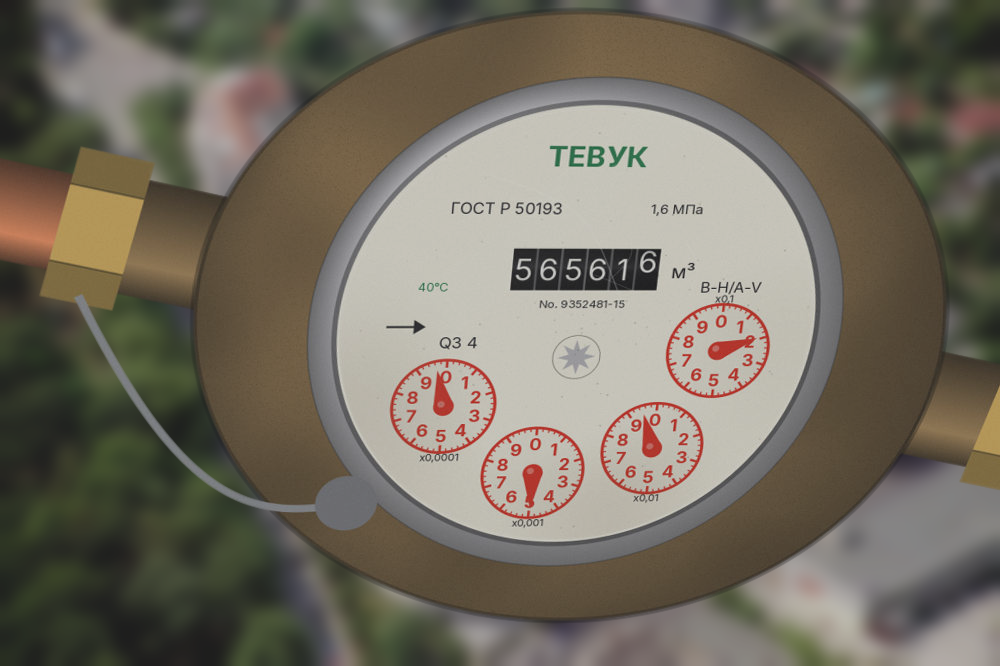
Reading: 565616.1949; m³
